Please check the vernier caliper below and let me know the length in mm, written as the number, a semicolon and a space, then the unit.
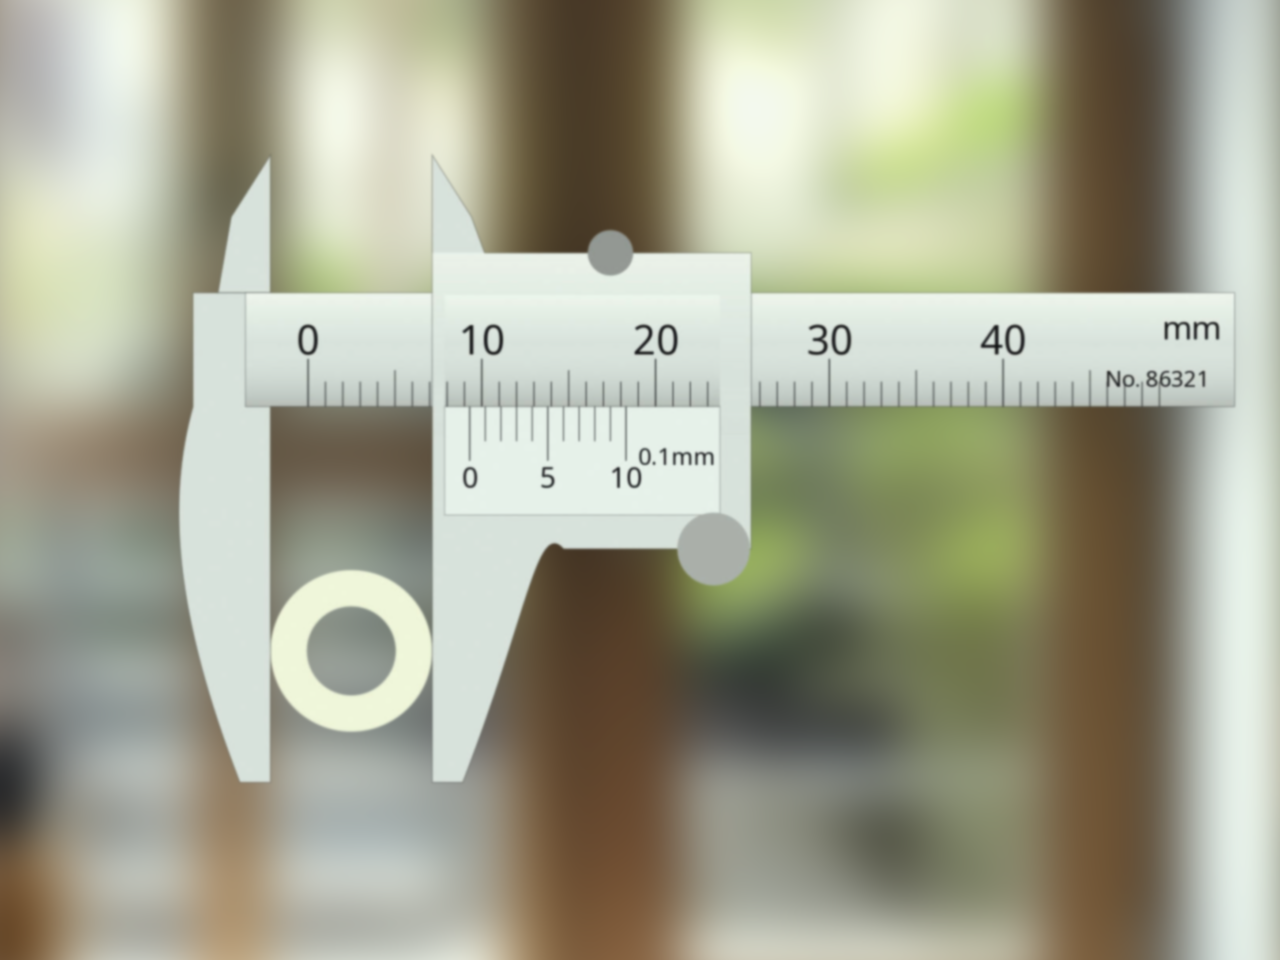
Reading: 9.3; mm
